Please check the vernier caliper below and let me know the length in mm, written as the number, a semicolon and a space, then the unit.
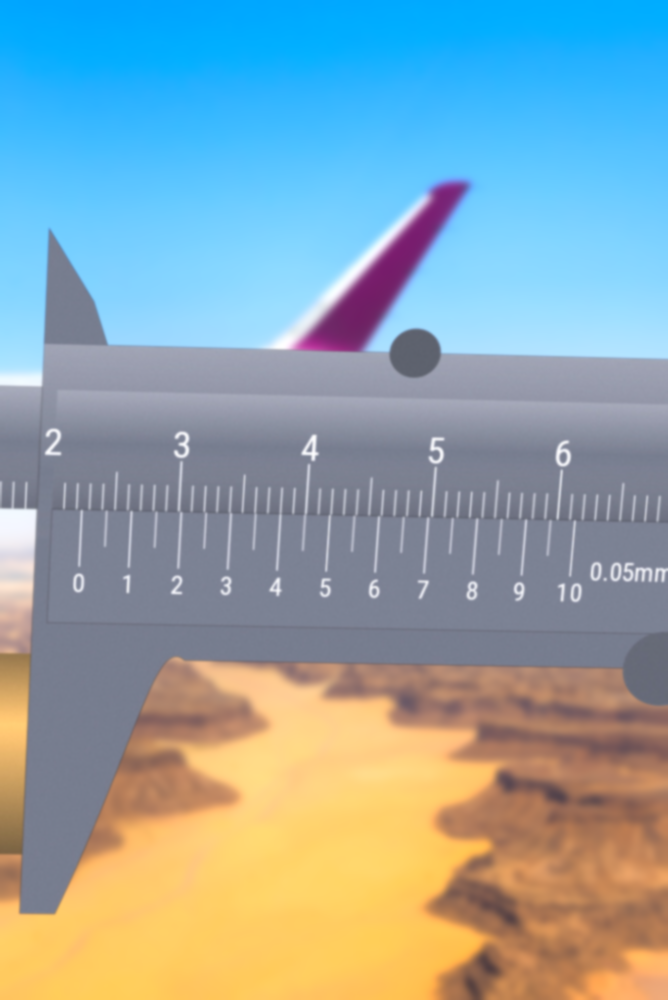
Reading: 22.4; mm
